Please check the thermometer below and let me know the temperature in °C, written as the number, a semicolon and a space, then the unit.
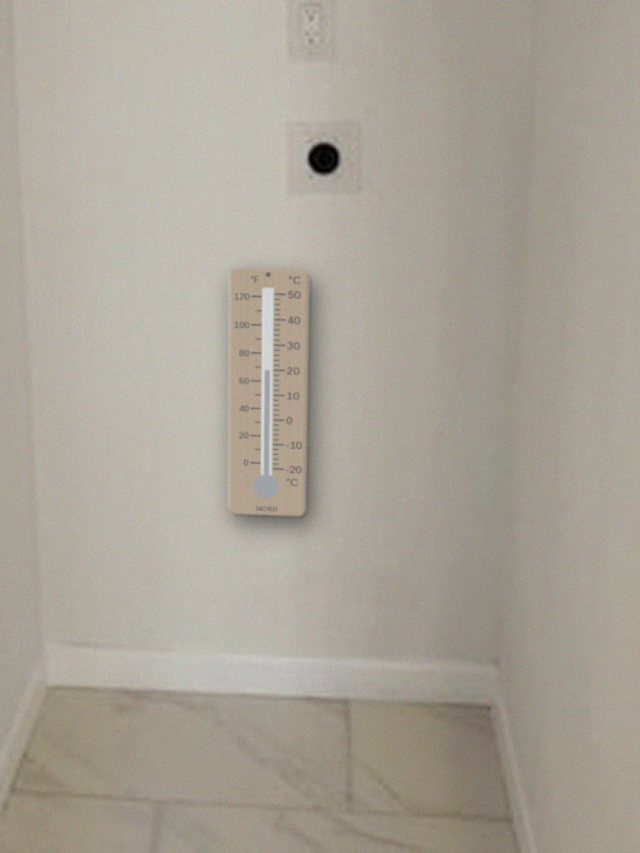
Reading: 20; °C
